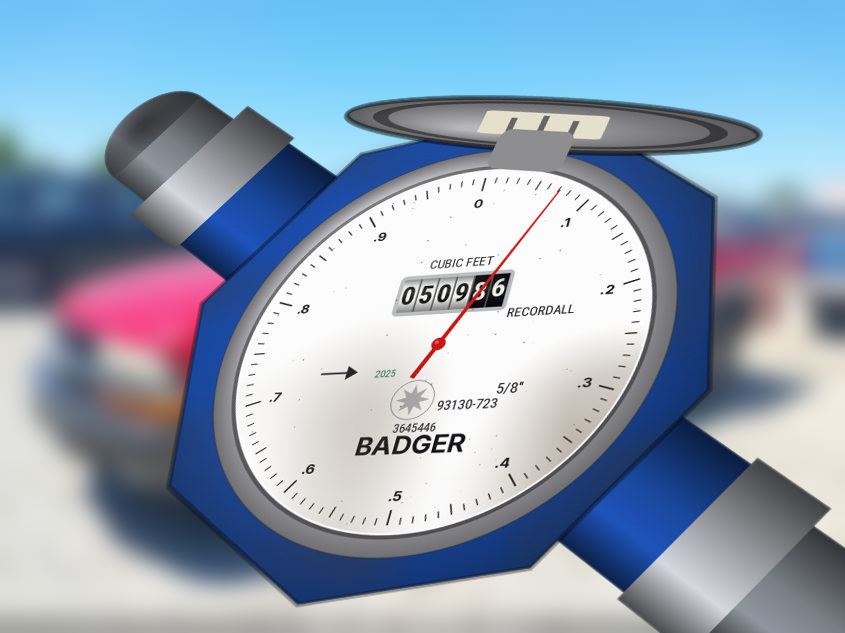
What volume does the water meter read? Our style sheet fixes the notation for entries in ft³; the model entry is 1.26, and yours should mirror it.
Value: 50986.07
